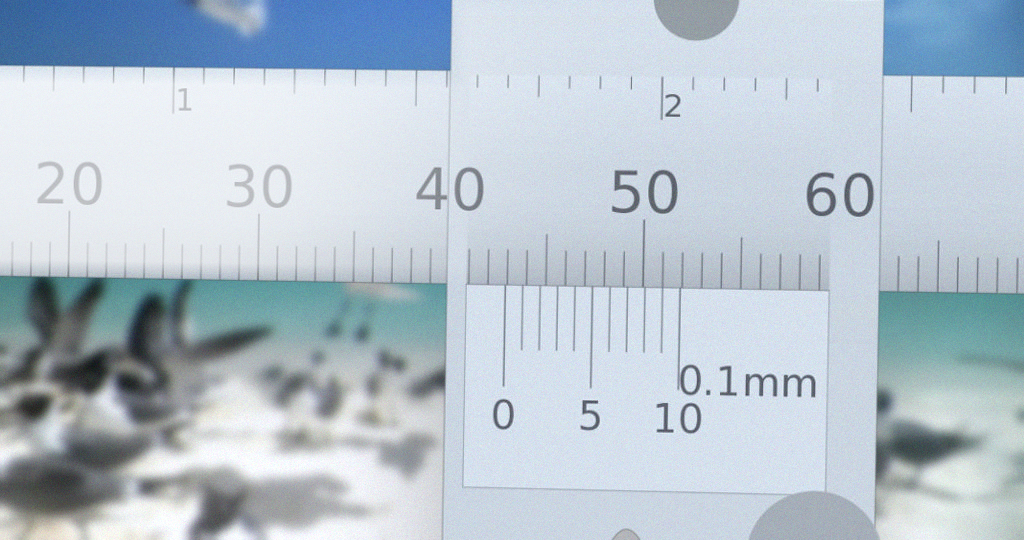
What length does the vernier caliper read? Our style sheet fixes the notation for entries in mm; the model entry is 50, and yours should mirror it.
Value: 42.9
